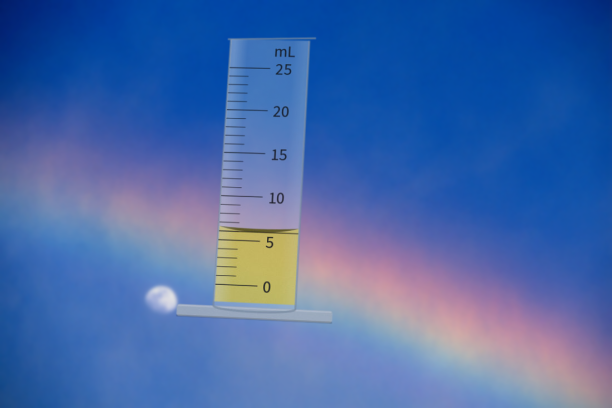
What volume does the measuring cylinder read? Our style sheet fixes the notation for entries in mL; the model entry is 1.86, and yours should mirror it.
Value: 6
